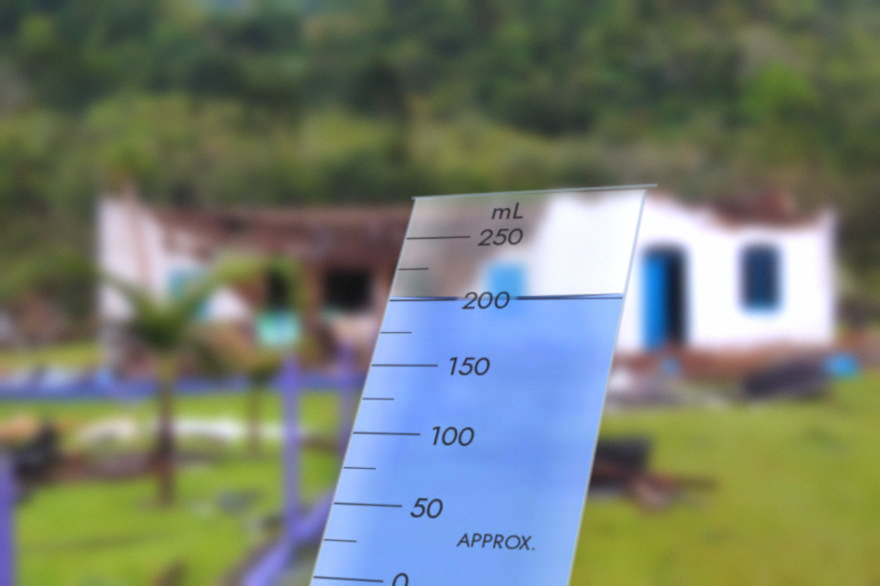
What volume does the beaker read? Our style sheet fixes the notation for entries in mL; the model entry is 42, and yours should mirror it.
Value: 200
